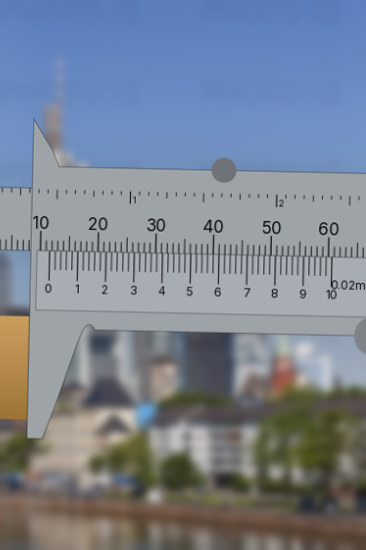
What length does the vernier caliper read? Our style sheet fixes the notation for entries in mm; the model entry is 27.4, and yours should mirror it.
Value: 11.6
